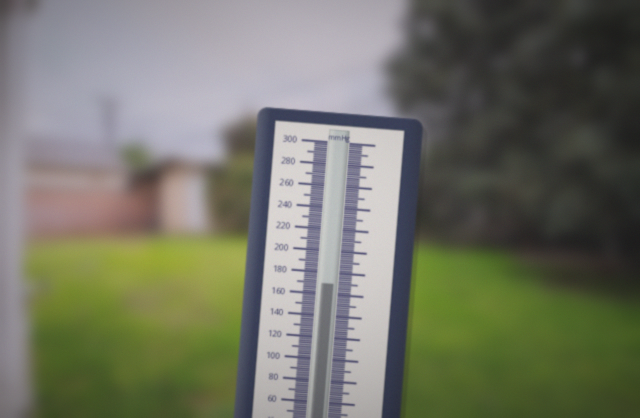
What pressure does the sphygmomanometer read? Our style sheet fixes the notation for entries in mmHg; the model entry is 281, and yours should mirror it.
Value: 170
